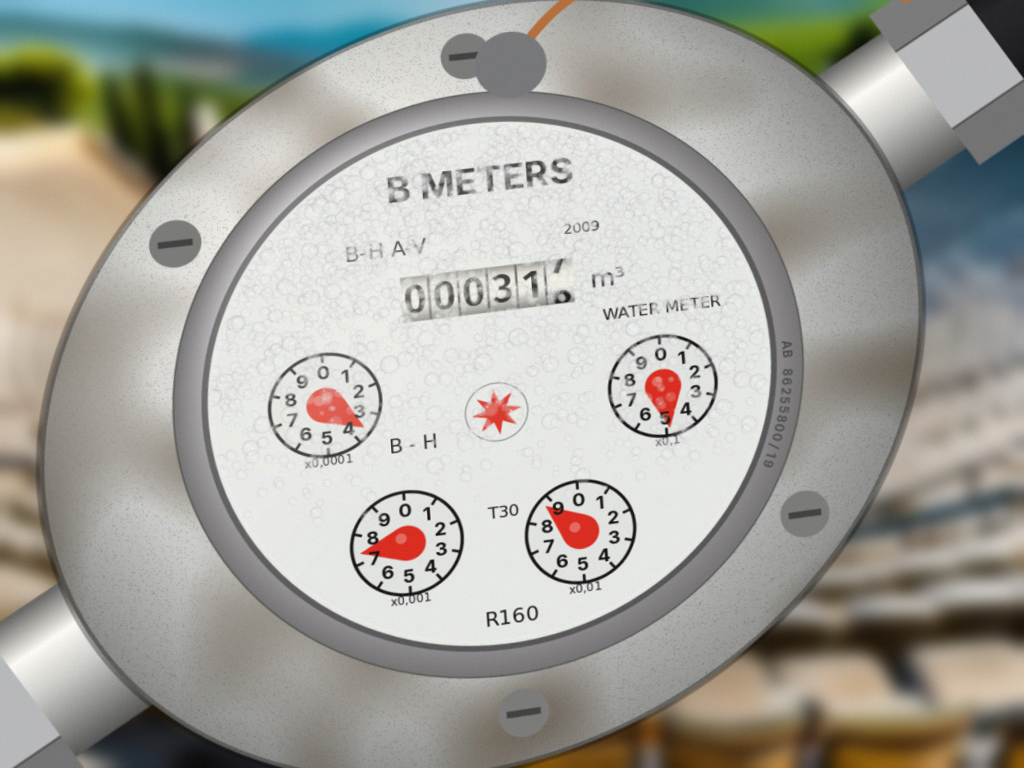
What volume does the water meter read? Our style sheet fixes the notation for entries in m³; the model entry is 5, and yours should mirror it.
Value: 317.4873
